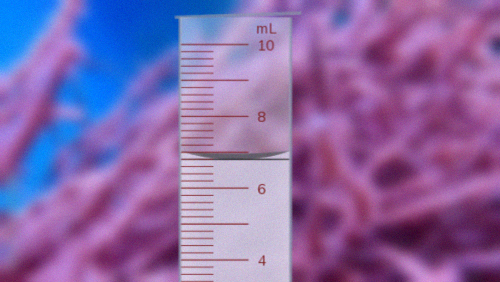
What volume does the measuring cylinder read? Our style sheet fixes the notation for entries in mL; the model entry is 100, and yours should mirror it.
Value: 6.8
